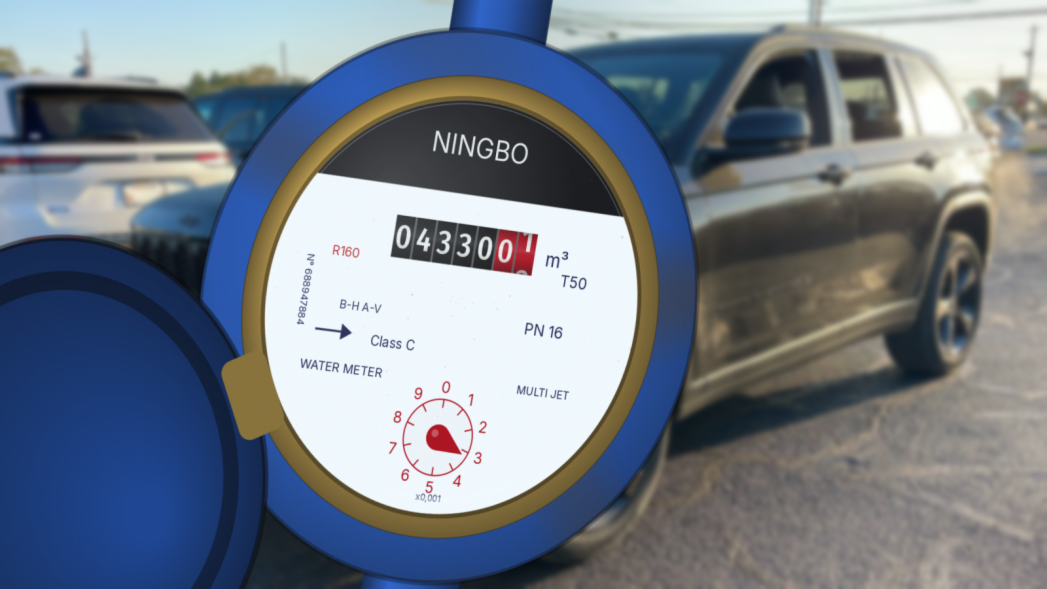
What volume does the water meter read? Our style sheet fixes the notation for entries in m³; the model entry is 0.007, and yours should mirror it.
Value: 4330.013
